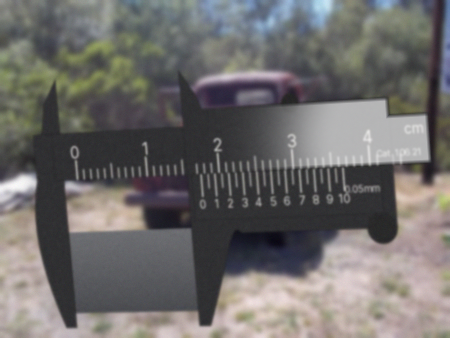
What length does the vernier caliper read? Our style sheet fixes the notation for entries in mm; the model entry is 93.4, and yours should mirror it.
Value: 17.5
